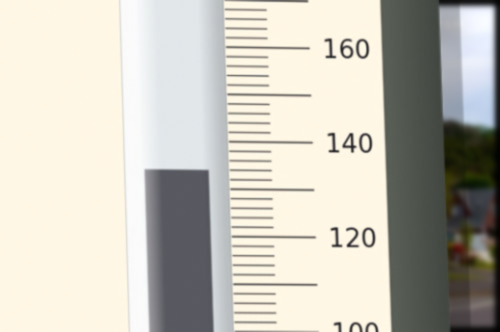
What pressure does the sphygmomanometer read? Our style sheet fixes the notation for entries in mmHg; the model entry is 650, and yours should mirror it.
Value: 134
